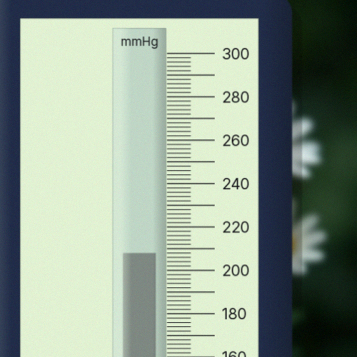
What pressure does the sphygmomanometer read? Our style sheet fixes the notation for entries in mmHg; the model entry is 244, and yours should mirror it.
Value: 208
